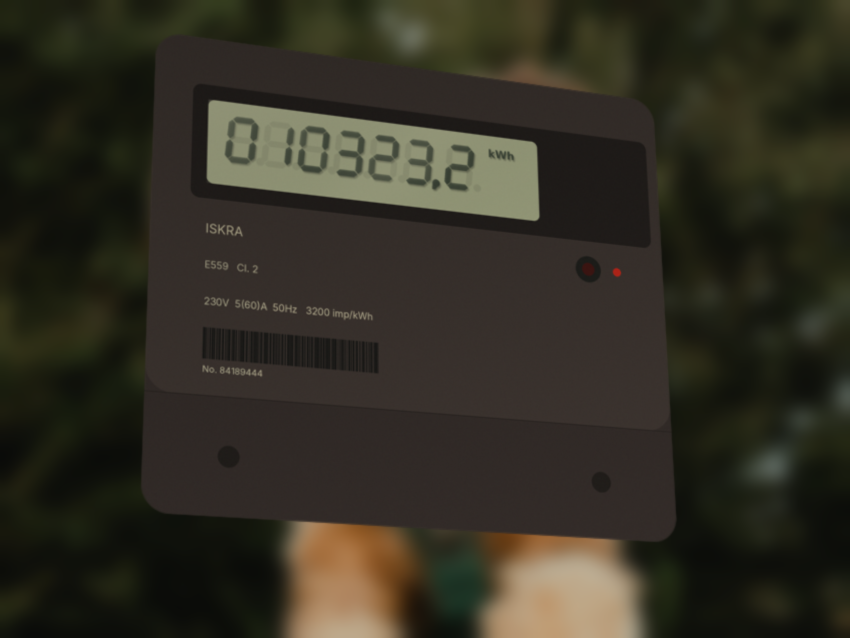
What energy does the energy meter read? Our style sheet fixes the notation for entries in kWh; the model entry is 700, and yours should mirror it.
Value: 10323.2
